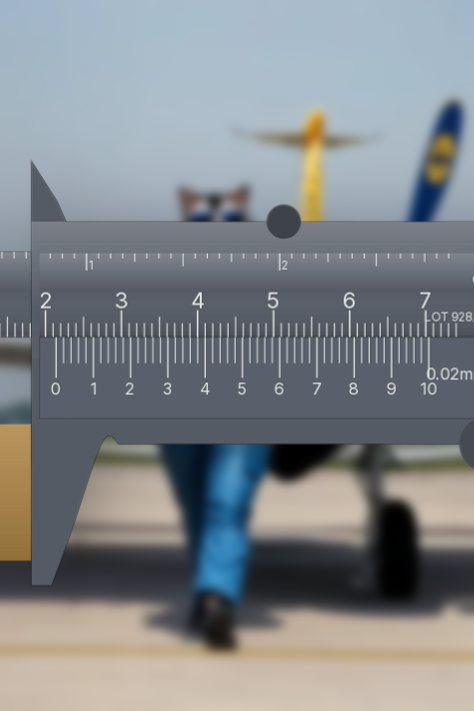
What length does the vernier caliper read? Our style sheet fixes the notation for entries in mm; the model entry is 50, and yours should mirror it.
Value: 21.4
